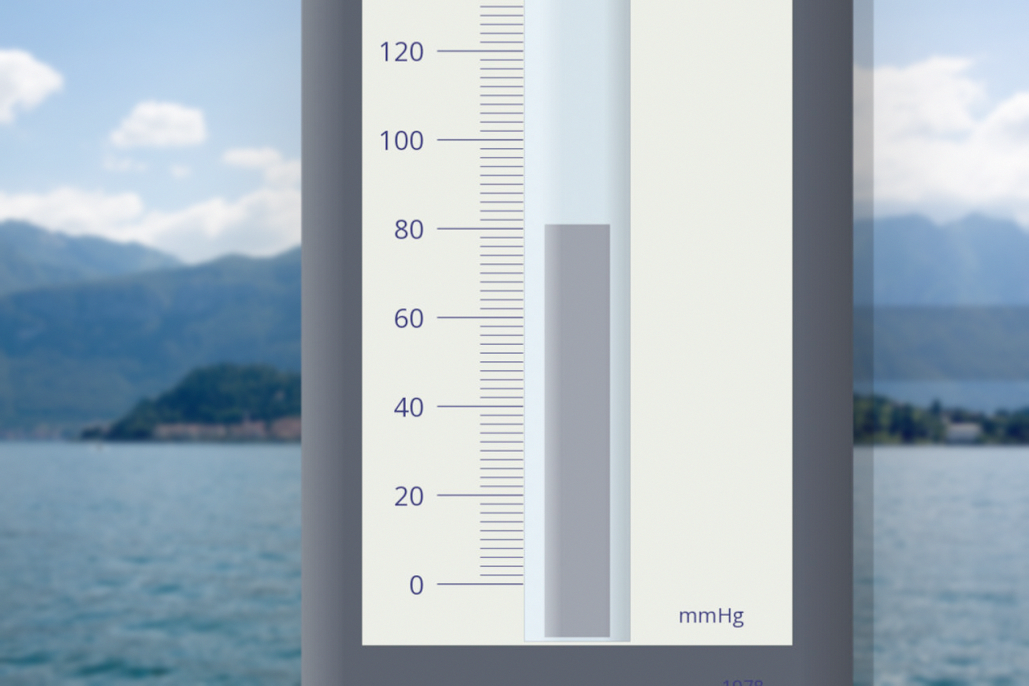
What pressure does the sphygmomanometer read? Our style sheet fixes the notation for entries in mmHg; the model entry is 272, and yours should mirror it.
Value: 81
